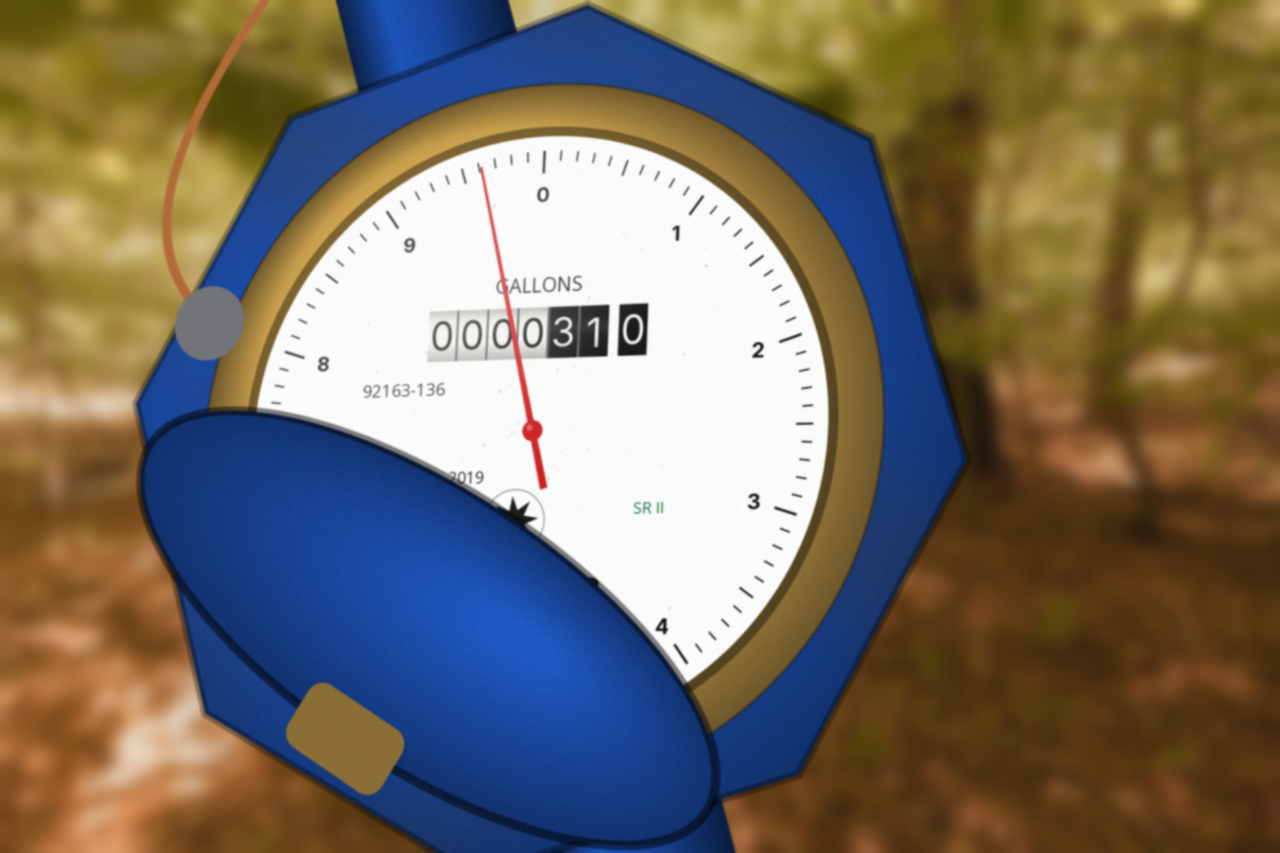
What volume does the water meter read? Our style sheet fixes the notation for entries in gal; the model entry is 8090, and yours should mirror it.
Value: 309.6
